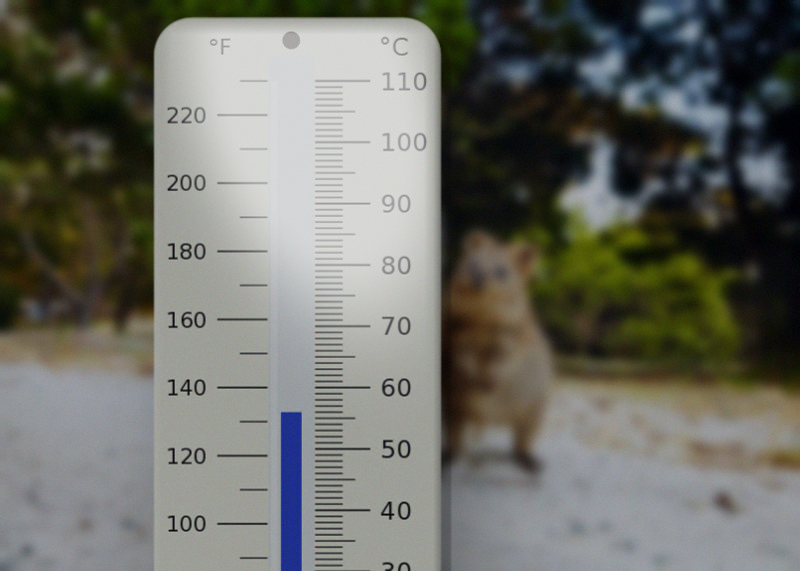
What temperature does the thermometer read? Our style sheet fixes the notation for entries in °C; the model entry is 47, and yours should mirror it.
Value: 56
